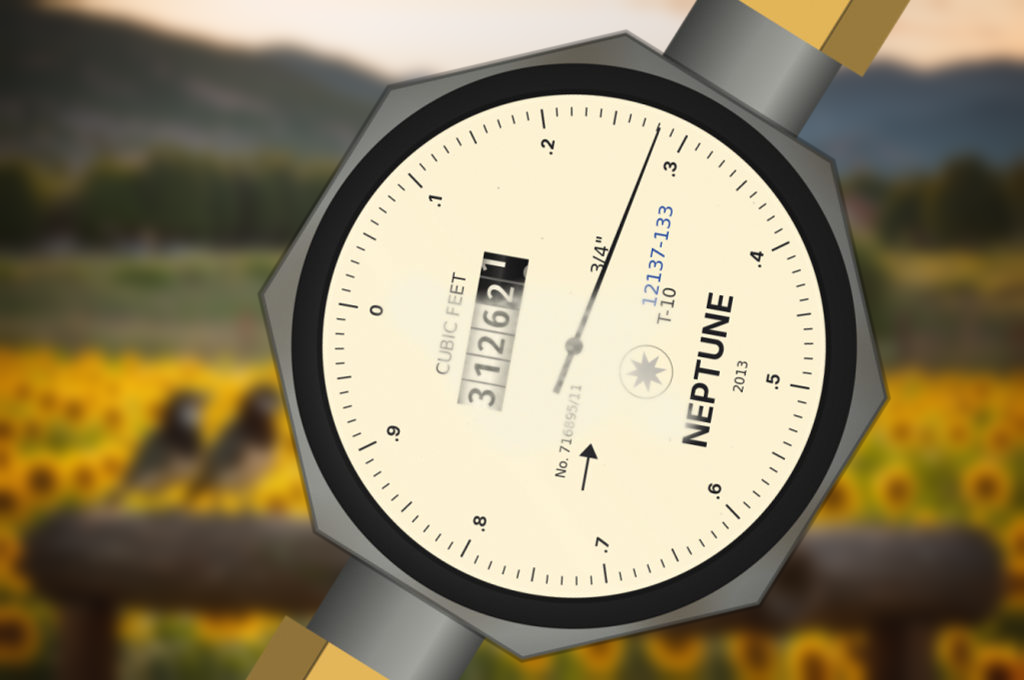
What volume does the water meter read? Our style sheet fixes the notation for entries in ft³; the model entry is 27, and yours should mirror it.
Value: 312621.28
